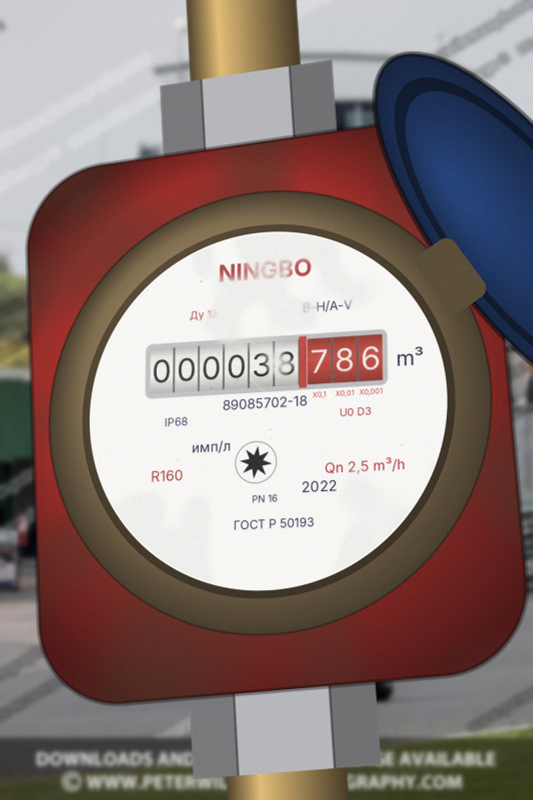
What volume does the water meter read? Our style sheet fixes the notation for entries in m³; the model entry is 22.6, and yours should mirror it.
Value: 38.786
